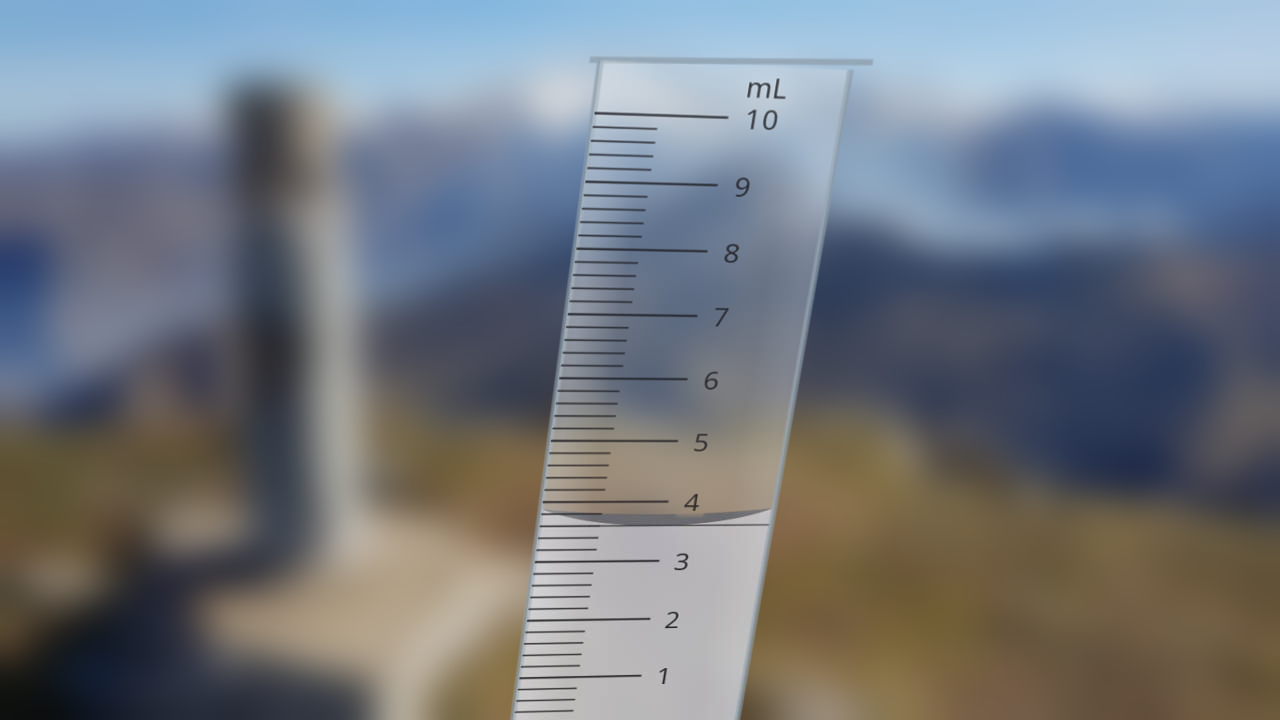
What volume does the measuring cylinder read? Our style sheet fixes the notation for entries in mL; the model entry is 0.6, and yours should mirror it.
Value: 3.6
